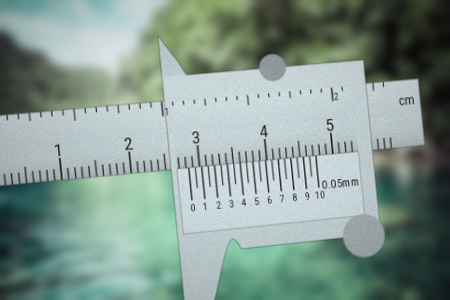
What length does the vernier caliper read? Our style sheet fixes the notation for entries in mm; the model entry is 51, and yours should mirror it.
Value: 28.4
